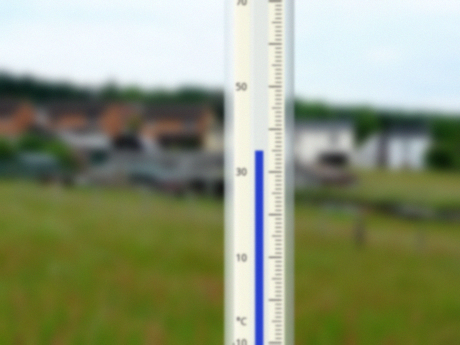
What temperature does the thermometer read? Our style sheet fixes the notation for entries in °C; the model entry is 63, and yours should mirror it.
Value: 35
